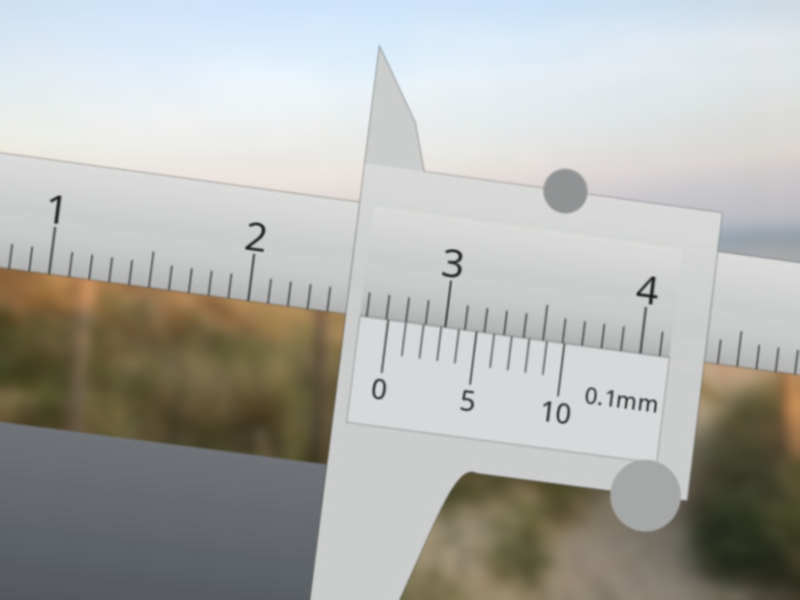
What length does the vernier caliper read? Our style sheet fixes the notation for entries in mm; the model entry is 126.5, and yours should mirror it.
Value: 27.1
